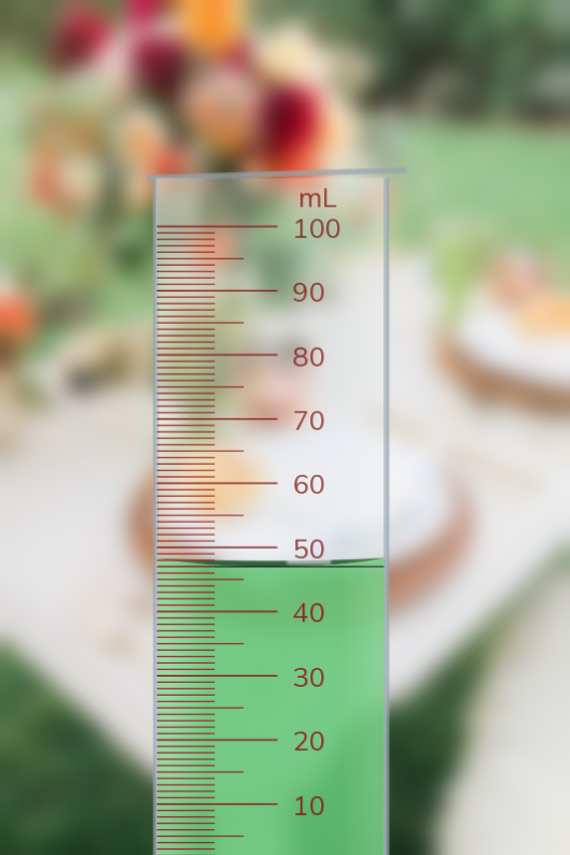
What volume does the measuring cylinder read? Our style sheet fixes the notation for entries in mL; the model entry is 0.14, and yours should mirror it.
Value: 47
